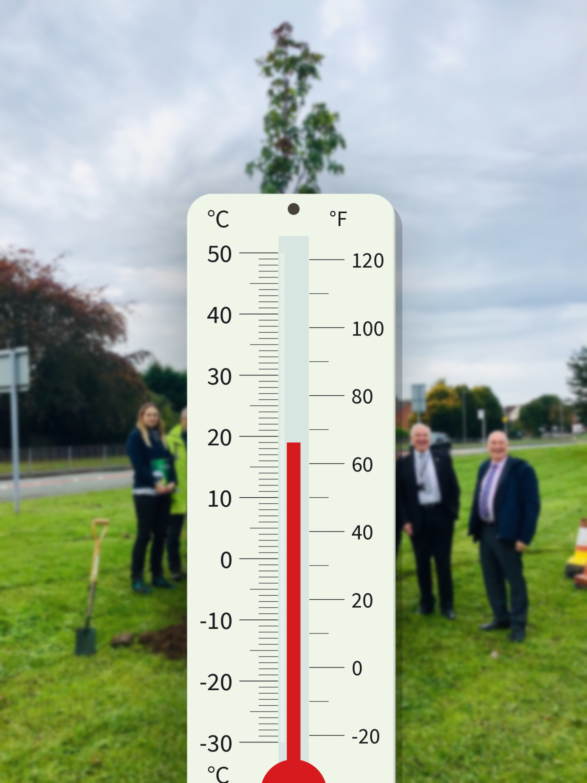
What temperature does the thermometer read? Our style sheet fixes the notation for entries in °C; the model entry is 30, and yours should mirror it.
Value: 19
